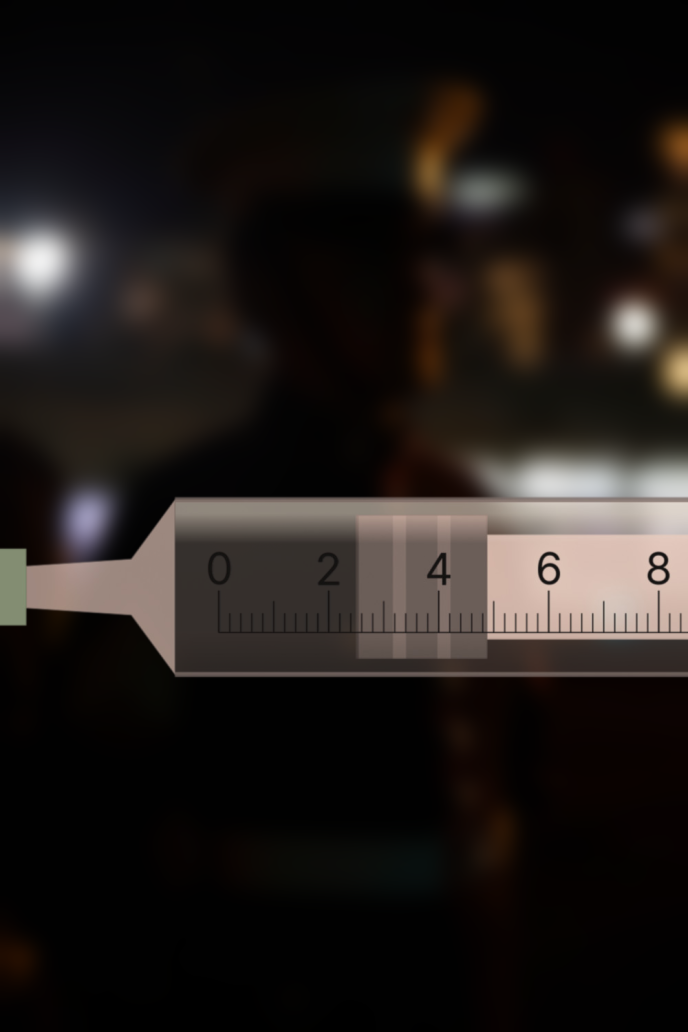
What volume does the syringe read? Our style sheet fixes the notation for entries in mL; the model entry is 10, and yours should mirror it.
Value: 2.5
